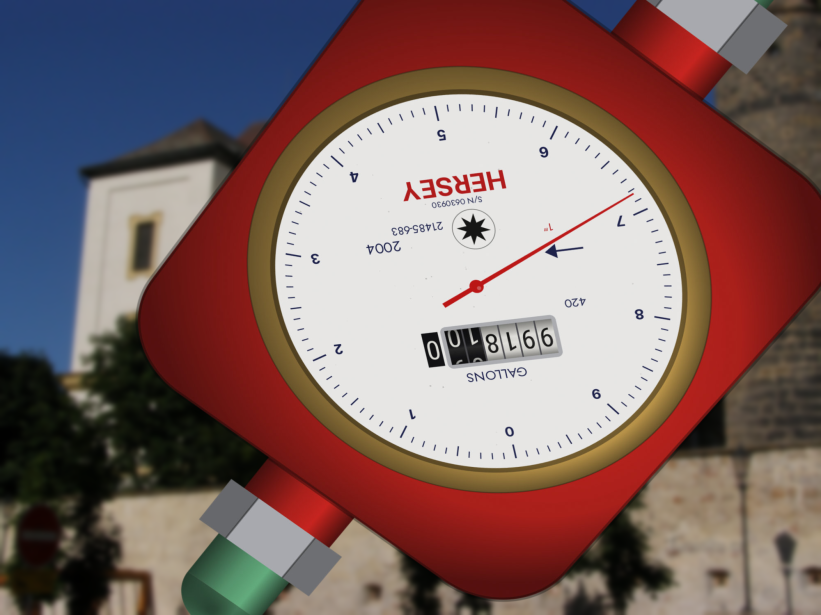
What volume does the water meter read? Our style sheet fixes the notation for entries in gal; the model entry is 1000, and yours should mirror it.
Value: 9918096.8
